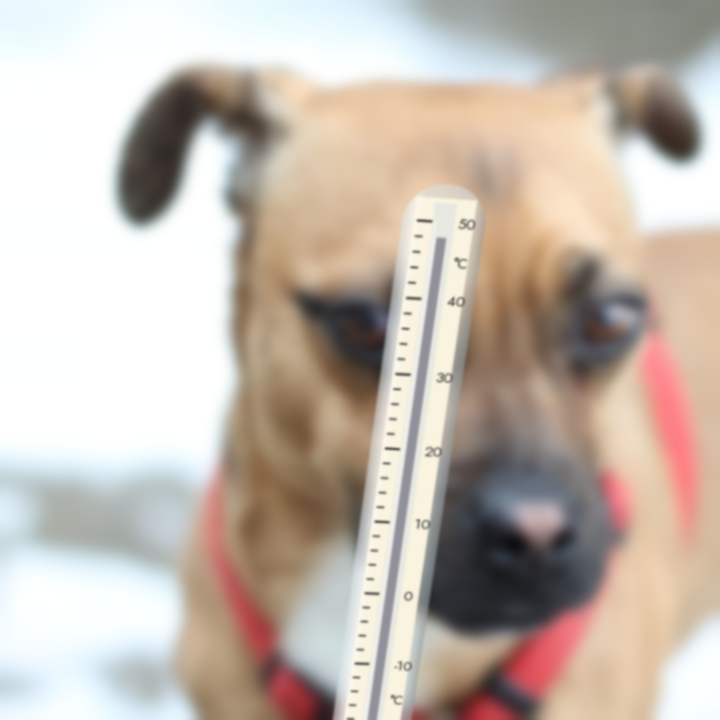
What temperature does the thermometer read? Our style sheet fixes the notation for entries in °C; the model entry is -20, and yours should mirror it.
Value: 48
